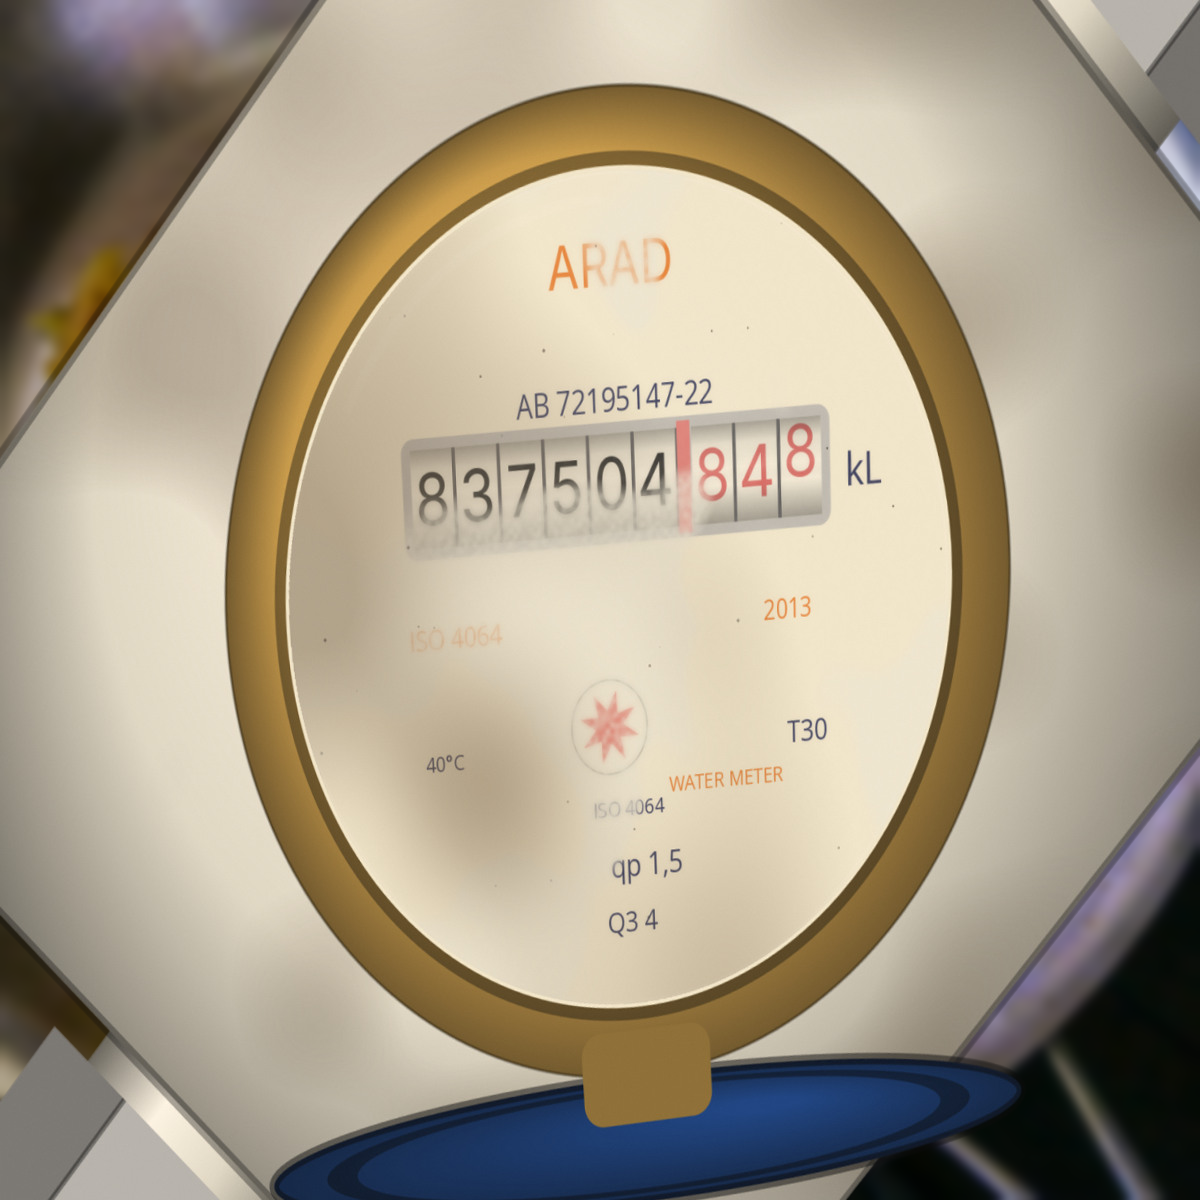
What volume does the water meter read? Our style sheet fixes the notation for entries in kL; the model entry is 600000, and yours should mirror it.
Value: 837504.848
